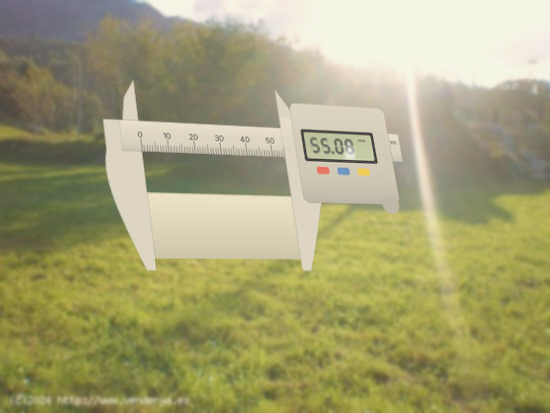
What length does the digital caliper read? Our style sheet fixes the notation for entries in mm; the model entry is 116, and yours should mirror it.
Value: 55.08
